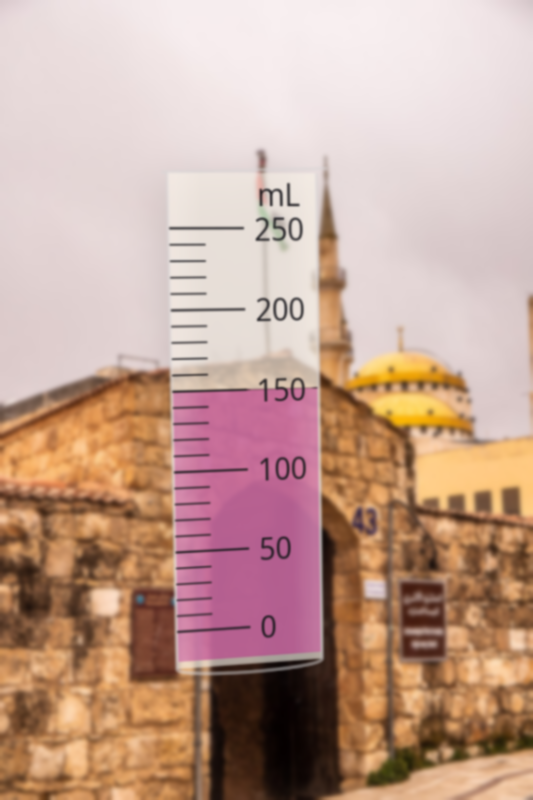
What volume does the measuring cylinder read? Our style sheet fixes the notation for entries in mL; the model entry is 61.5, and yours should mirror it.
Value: 150
